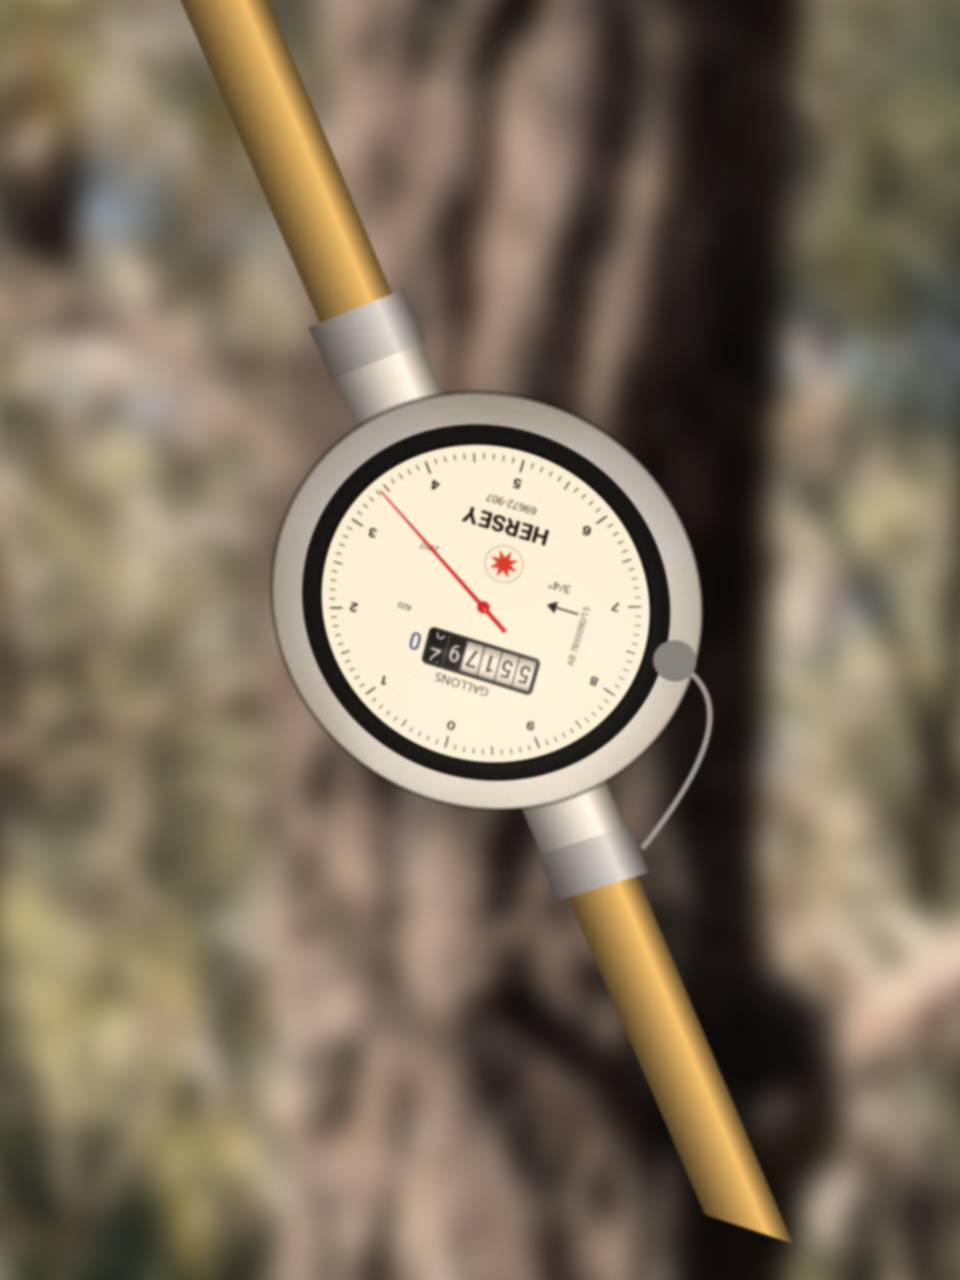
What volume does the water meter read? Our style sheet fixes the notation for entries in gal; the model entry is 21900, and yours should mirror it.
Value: 5517923.4
